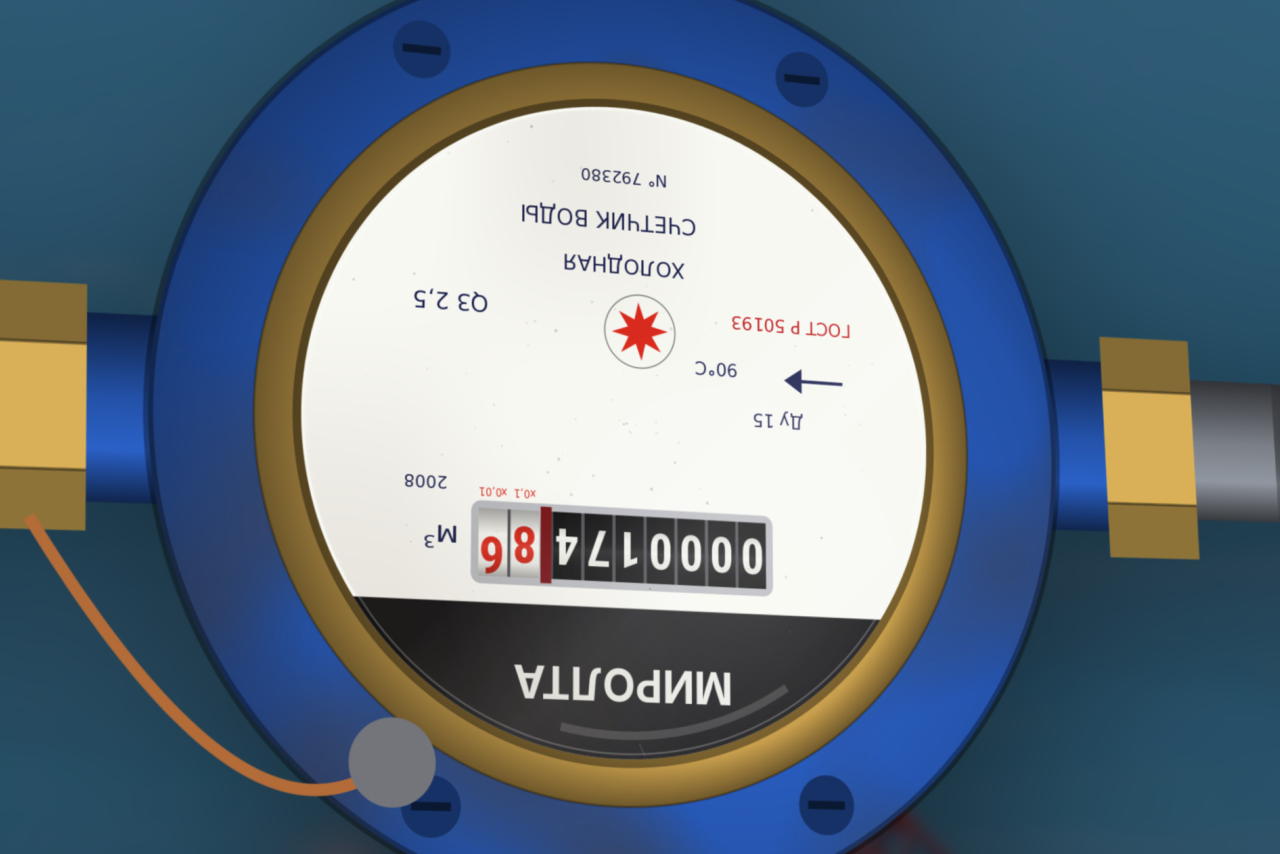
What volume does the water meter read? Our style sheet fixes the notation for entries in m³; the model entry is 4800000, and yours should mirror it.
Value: 174.86
